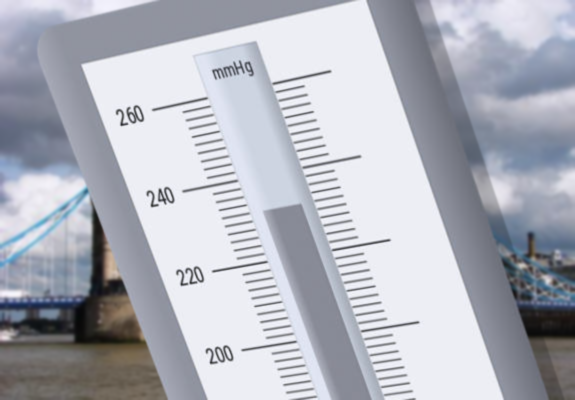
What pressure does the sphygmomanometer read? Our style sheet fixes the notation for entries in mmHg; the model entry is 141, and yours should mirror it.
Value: 232
